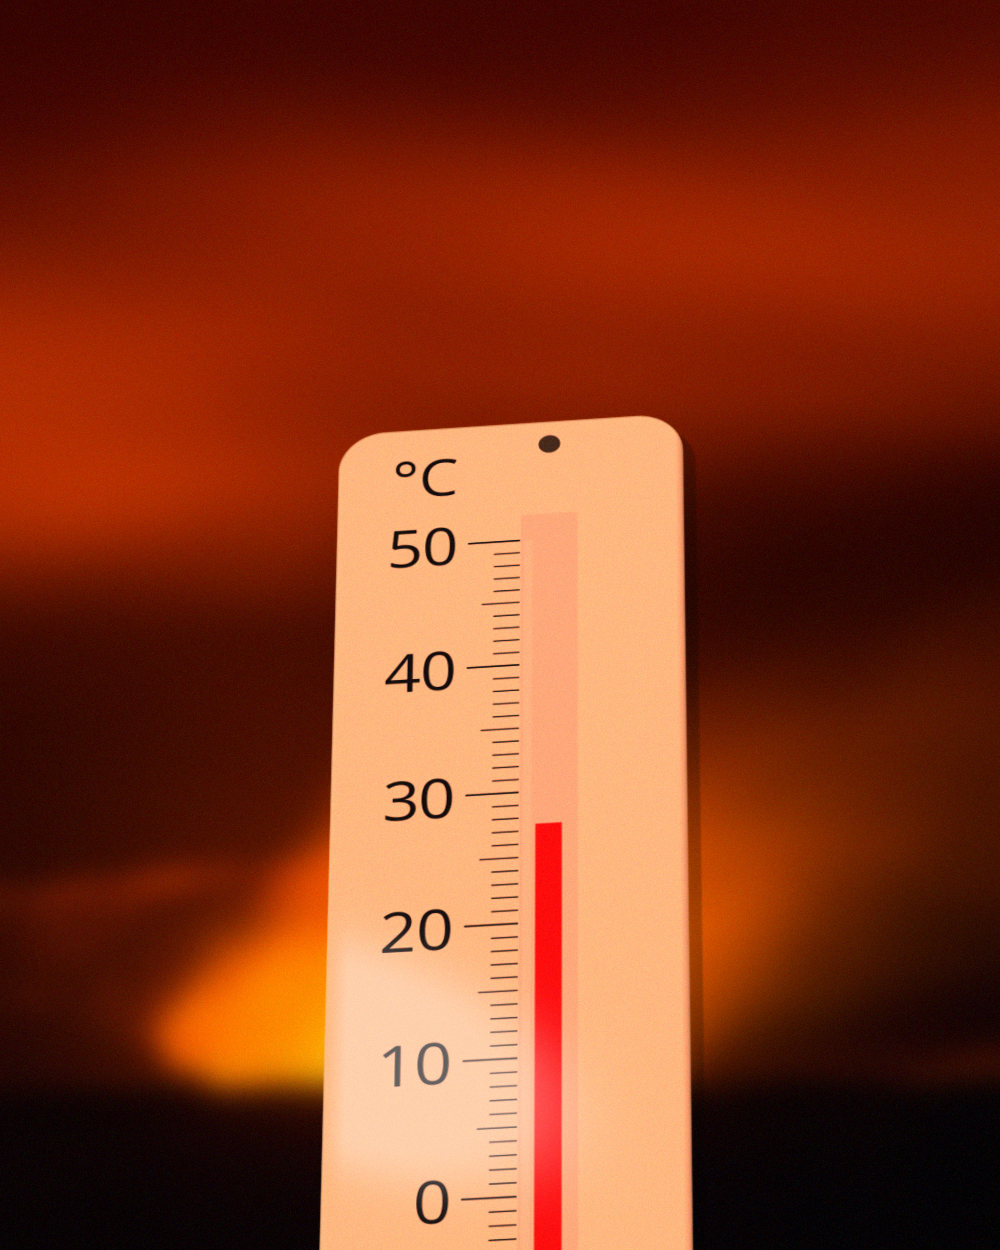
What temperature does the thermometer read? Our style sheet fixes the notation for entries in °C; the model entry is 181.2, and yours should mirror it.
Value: 27.5
